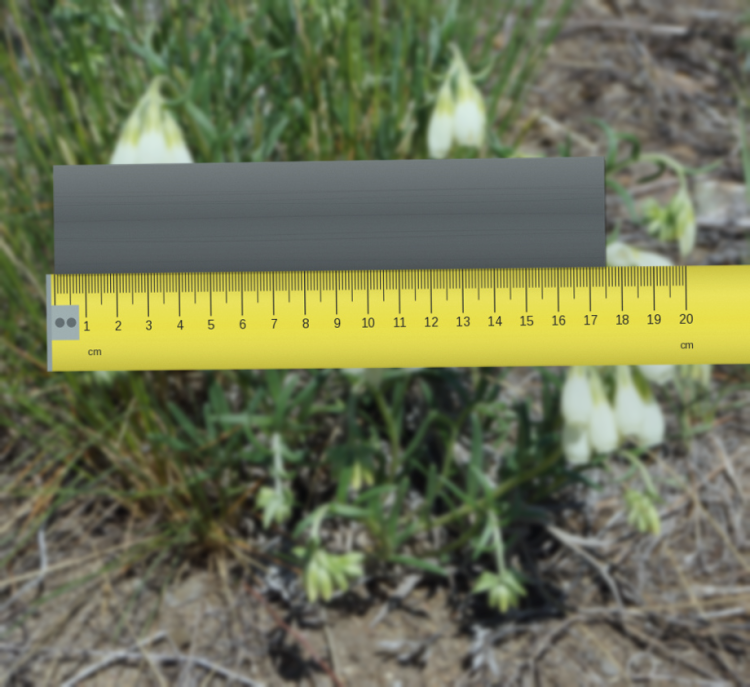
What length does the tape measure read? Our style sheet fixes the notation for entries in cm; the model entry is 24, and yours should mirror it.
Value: 17.5
